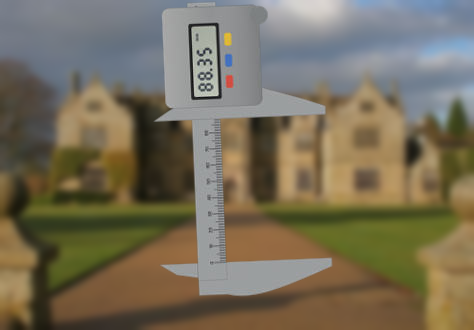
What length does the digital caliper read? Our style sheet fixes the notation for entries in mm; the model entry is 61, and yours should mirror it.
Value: 88.35
